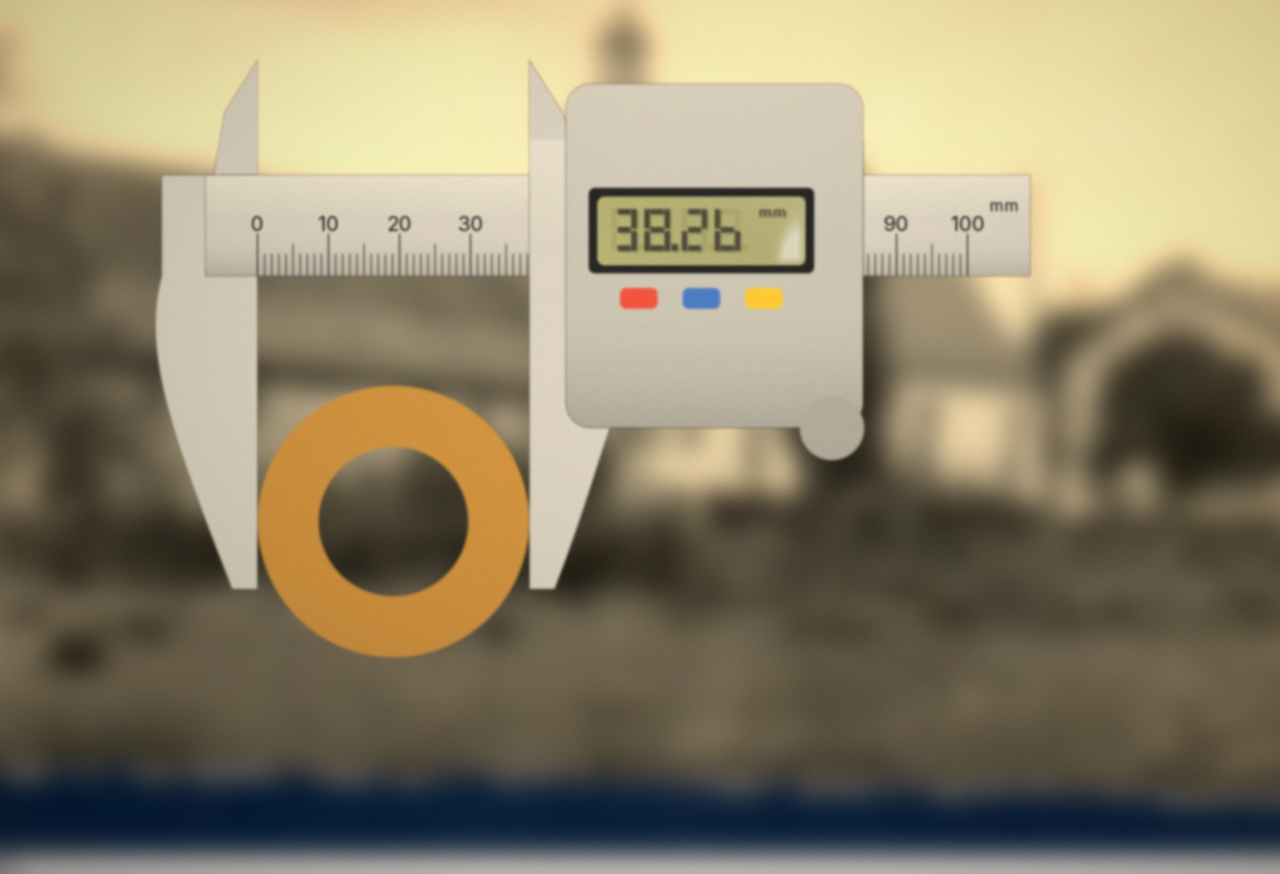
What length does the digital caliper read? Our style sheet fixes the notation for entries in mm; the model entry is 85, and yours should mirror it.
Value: 38.26
